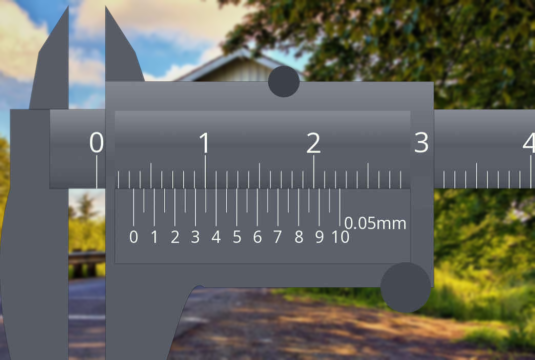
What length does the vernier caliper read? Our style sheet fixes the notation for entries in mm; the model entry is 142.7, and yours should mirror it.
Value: 3.4
